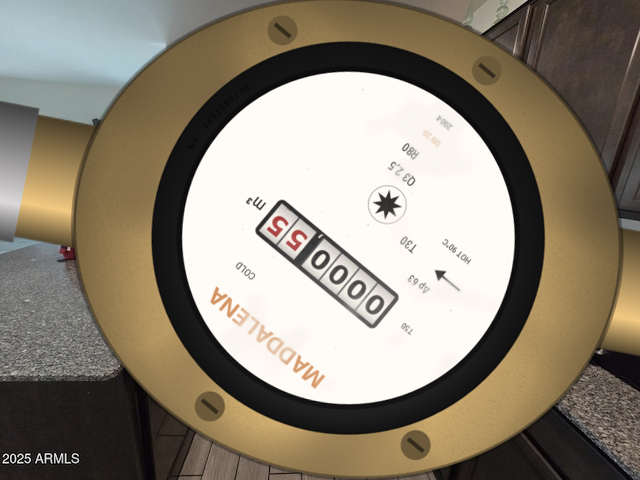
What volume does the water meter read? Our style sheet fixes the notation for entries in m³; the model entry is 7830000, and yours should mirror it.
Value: 0.55
